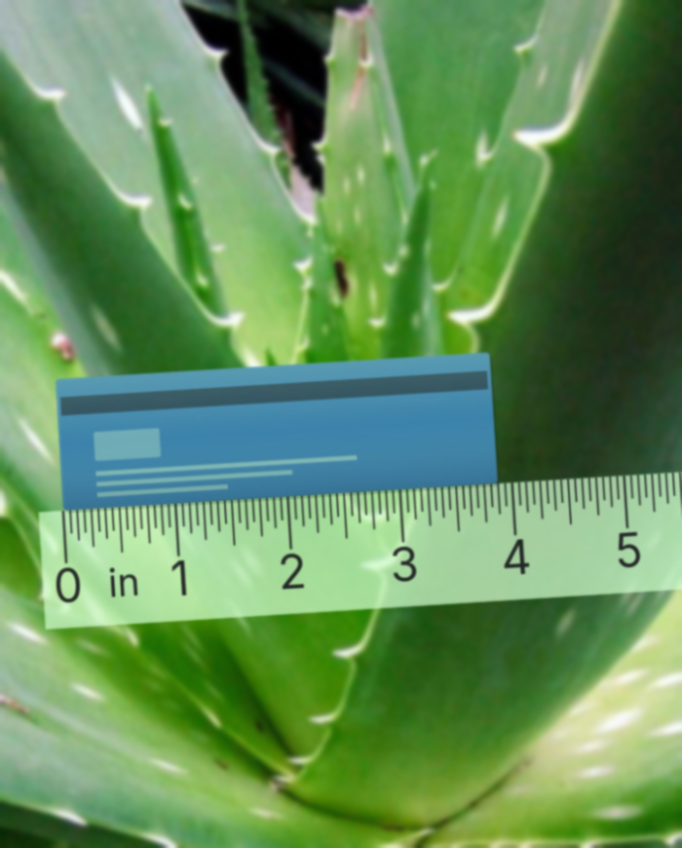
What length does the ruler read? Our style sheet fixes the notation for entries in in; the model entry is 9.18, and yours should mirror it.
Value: 3.875
